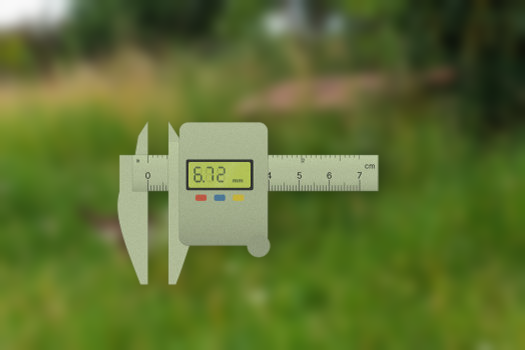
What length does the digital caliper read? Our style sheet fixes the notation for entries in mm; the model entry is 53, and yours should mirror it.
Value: 6.72
